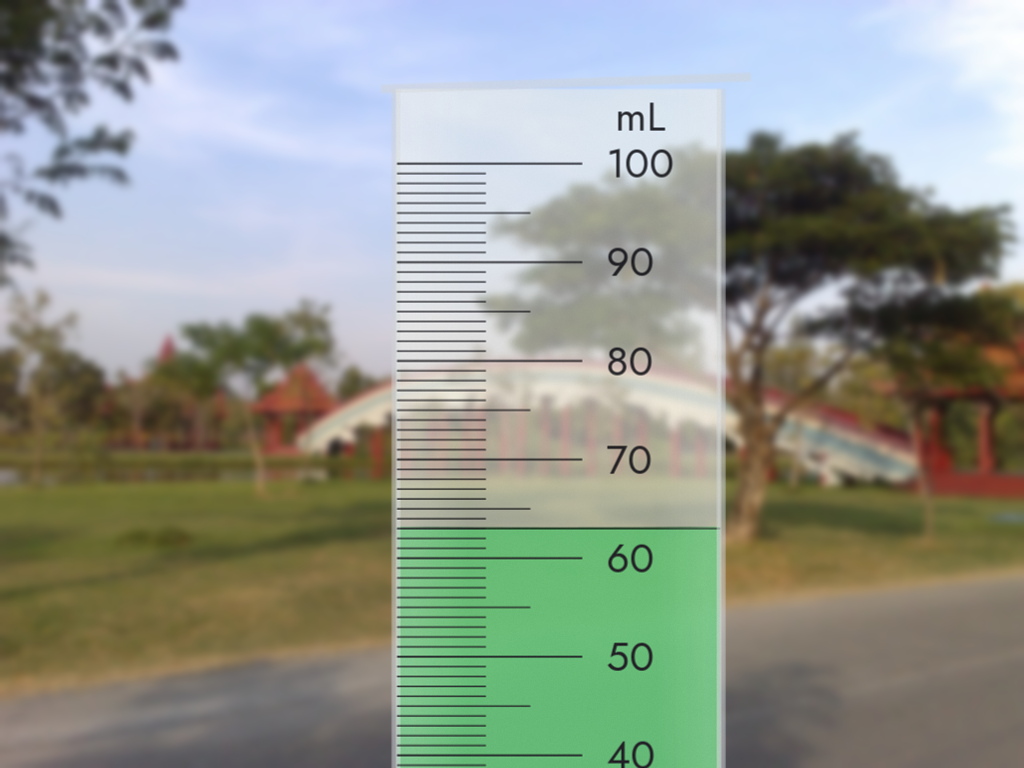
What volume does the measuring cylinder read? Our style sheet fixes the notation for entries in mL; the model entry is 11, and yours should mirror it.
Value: 63
